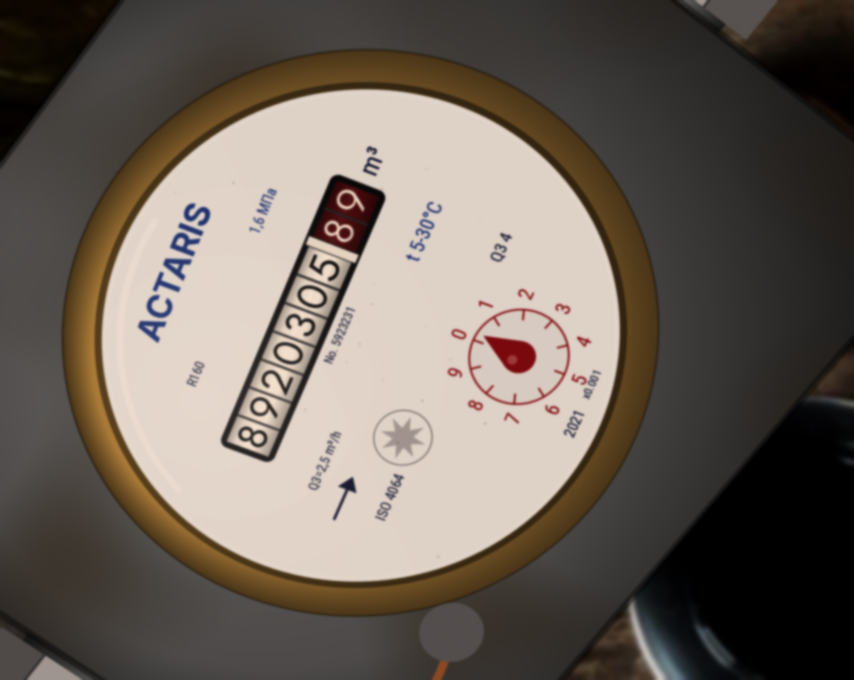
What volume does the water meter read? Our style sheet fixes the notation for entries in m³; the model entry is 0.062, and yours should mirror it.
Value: 8920305.890
